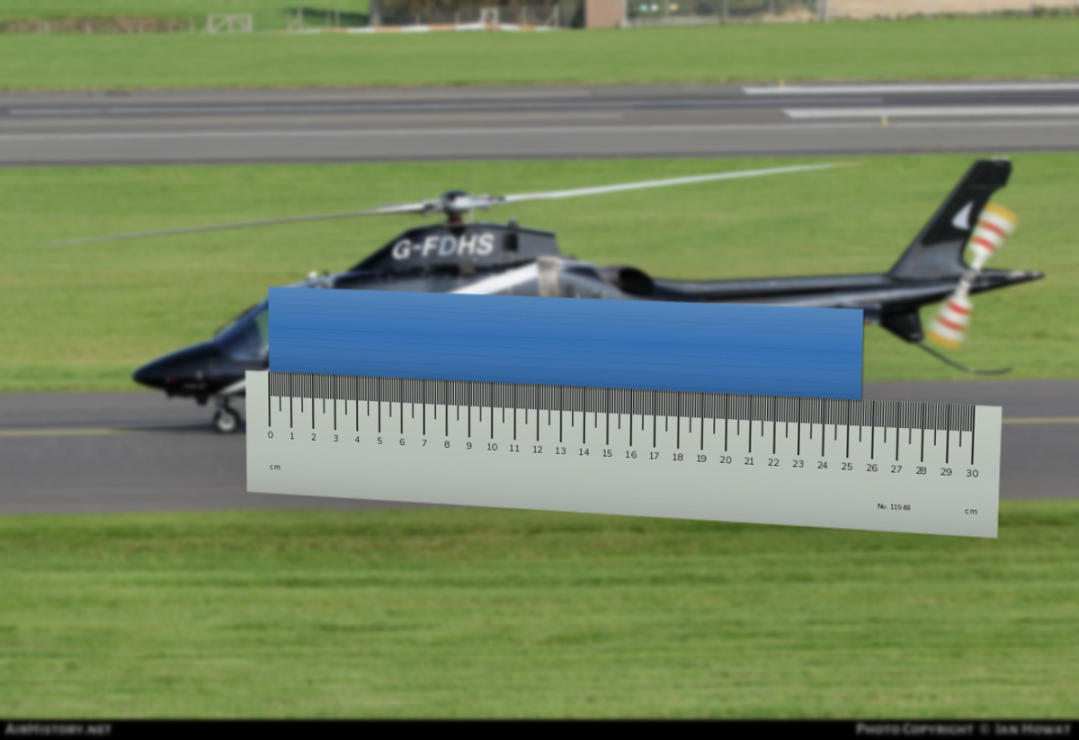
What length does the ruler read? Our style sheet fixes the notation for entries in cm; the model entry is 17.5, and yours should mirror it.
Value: 25.5
